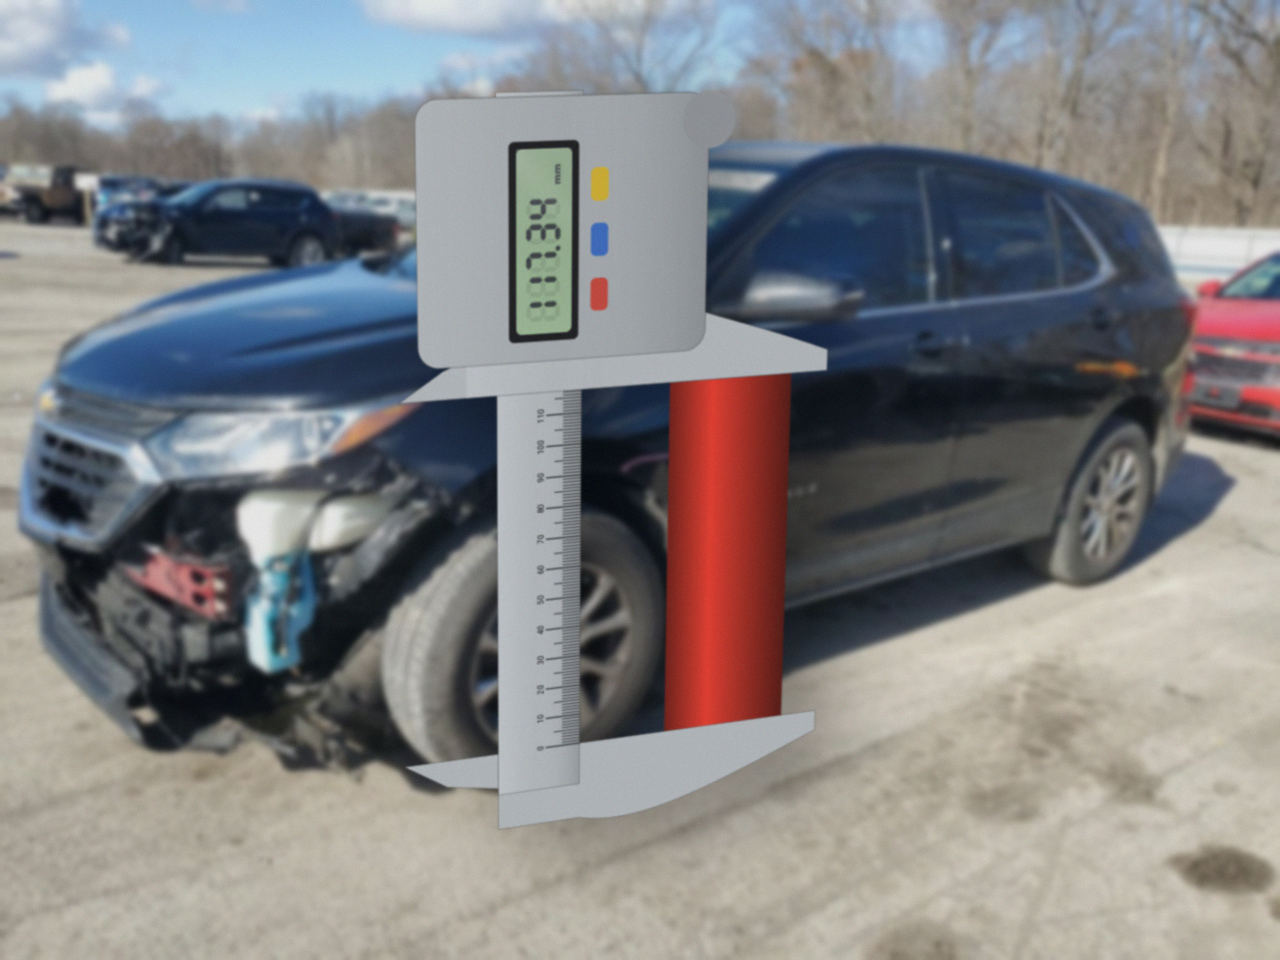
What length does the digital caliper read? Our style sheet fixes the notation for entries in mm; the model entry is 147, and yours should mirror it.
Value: 117.34
